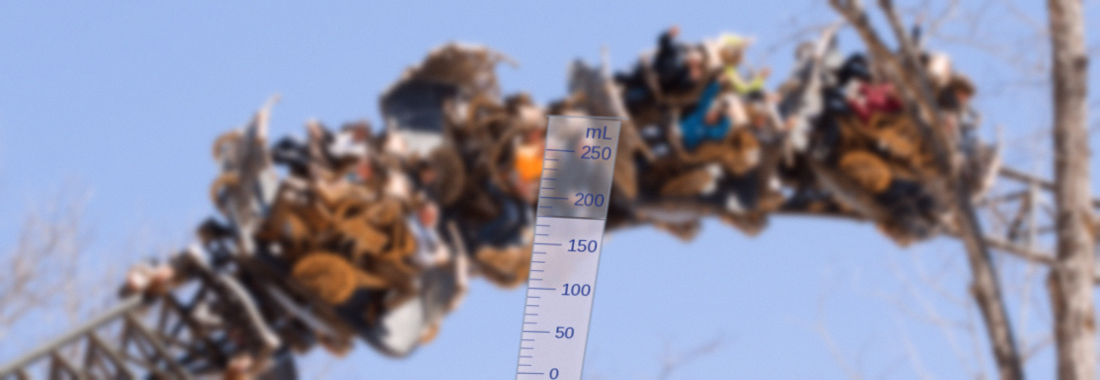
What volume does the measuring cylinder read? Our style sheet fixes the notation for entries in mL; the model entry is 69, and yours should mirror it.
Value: 180
